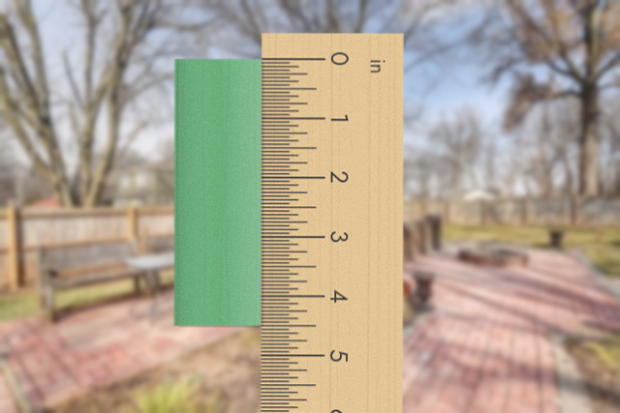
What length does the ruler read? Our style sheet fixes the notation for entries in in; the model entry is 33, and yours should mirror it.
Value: 4.5
